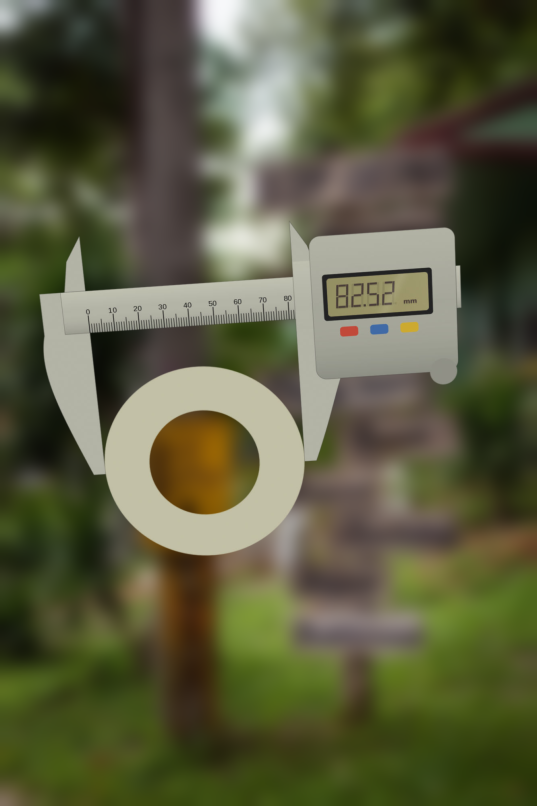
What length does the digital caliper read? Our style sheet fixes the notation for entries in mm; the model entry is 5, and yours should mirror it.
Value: 82.52
